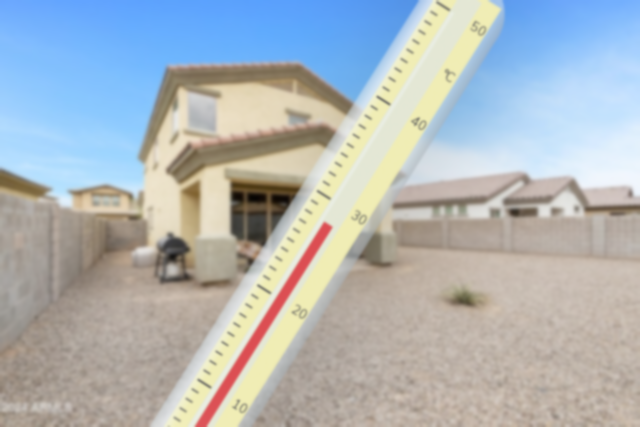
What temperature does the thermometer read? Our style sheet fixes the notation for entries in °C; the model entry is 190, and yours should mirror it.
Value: 28
